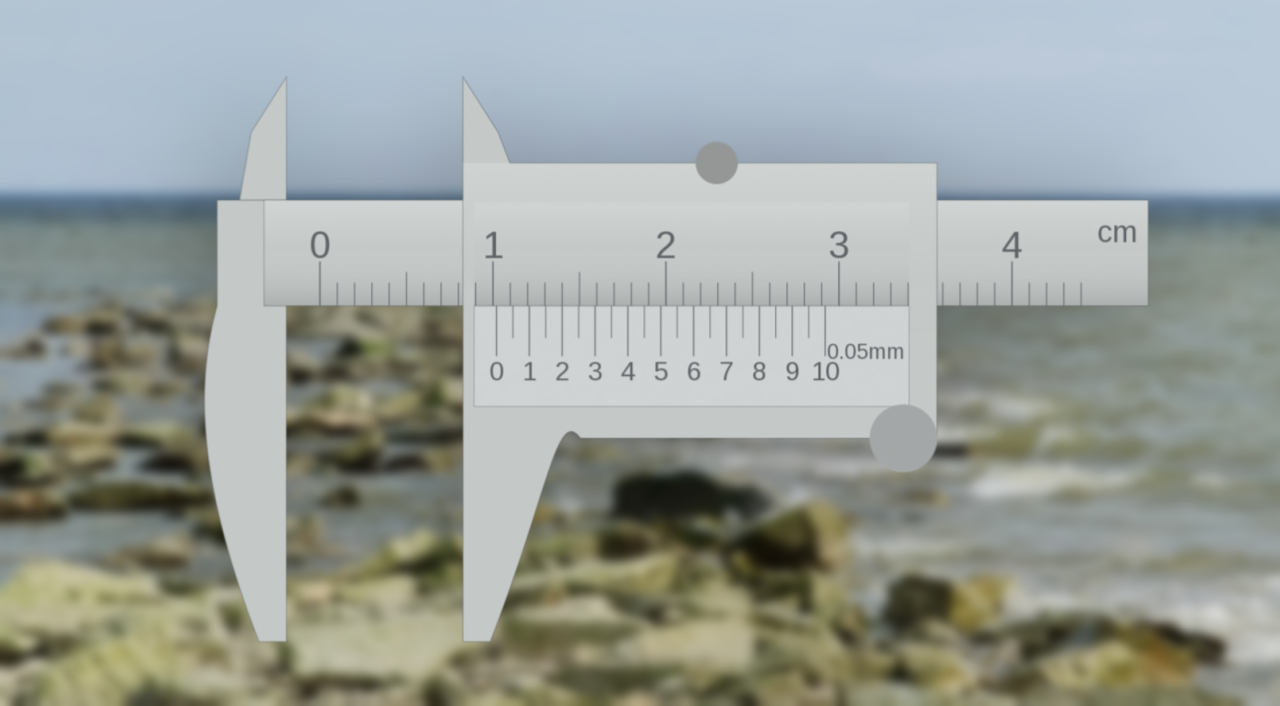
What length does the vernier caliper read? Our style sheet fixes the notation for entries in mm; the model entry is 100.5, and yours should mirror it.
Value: 10.2
